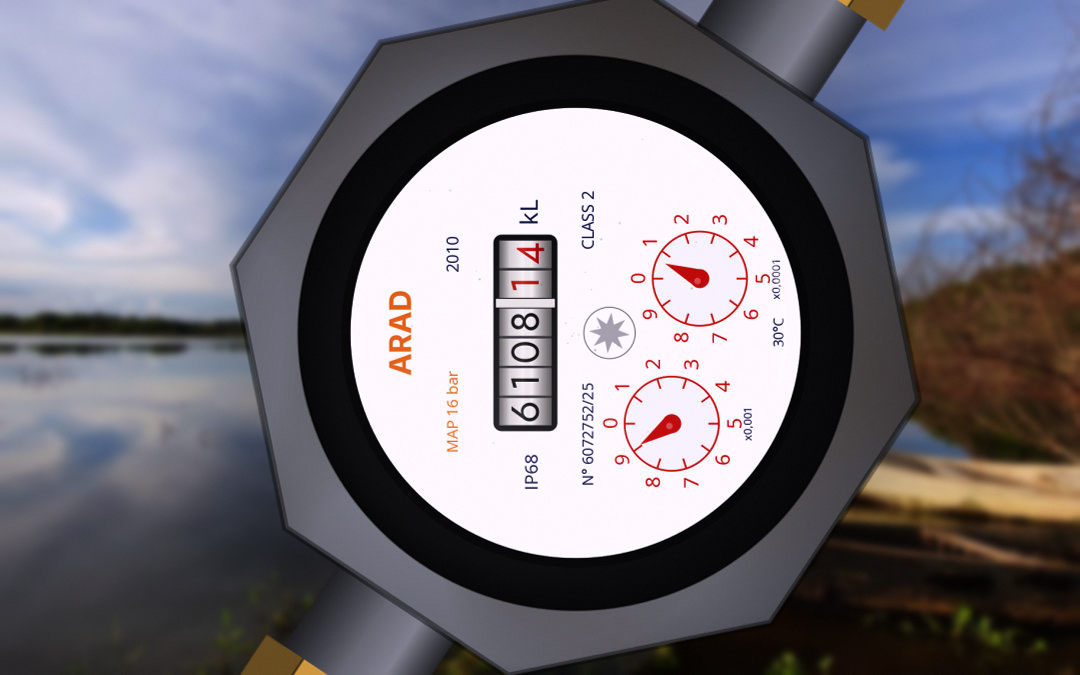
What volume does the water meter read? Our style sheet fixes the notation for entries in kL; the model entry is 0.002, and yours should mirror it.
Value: 6108.1390
